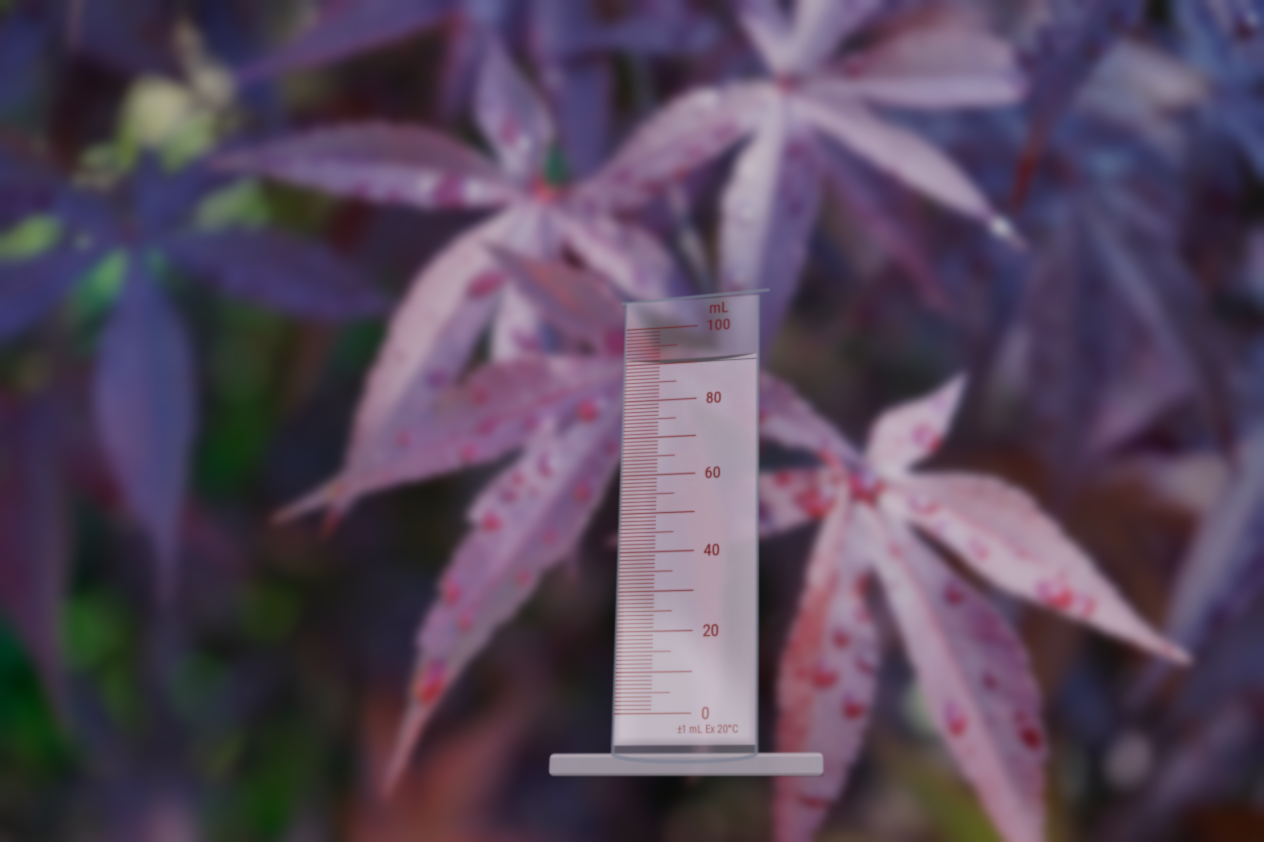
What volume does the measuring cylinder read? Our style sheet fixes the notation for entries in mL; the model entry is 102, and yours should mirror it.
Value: 90
